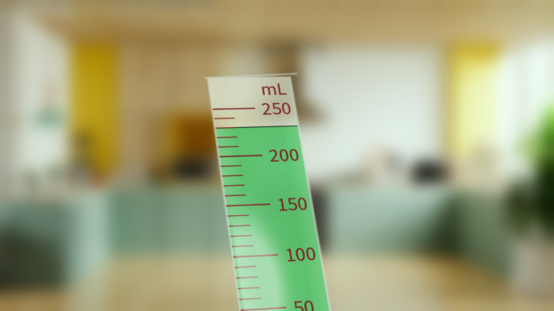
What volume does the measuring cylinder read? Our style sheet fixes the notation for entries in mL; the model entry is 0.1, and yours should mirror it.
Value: 230
